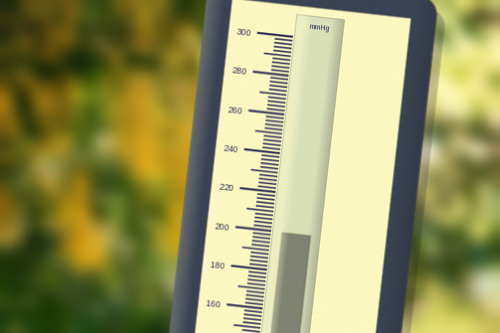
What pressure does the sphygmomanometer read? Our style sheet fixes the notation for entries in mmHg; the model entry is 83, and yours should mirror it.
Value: 200
